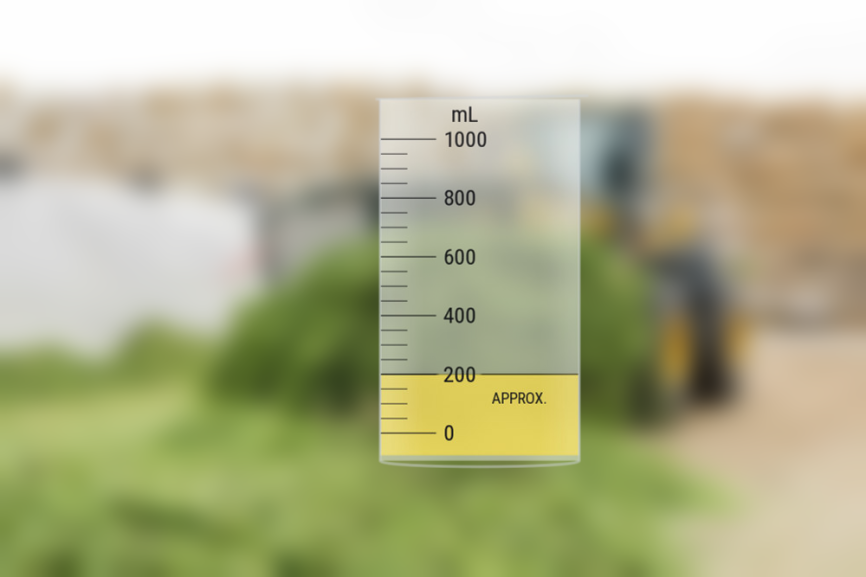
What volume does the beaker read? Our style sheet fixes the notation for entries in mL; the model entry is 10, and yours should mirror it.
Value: 200
